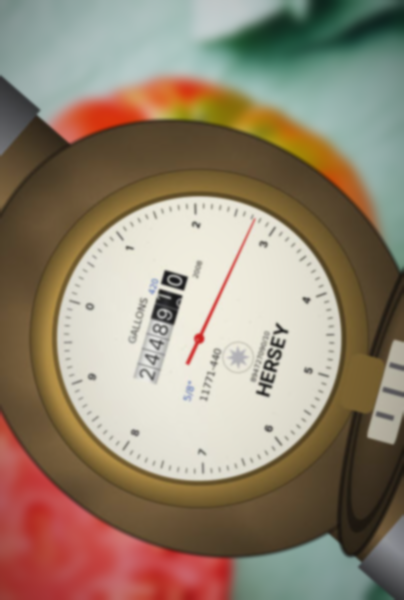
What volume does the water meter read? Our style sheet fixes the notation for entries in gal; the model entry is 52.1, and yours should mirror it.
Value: 2448912.7
